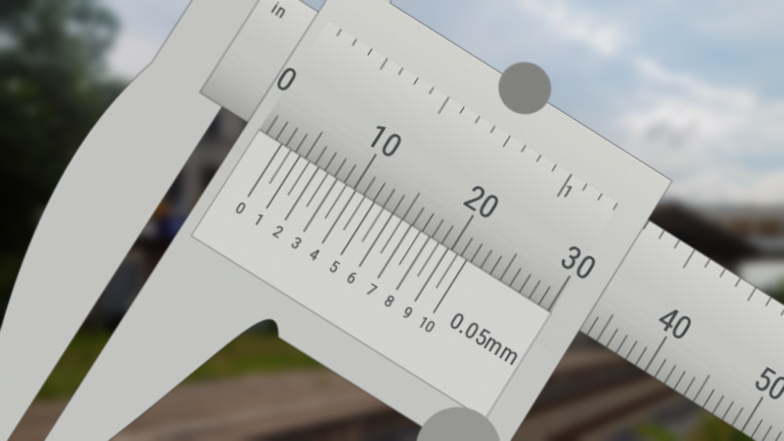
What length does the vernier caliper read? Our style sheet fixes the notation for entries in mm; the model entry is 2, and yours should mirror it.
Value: 2.6
